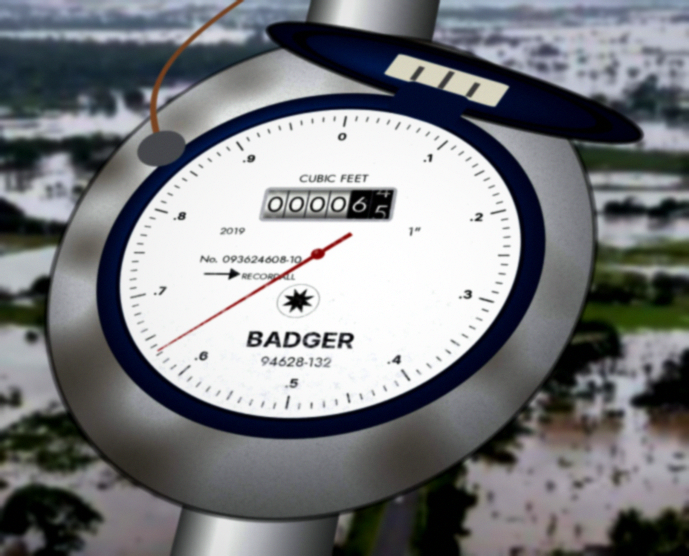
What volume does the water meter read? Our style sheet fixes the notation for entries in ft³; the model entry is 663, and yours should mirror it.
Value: 64.63
